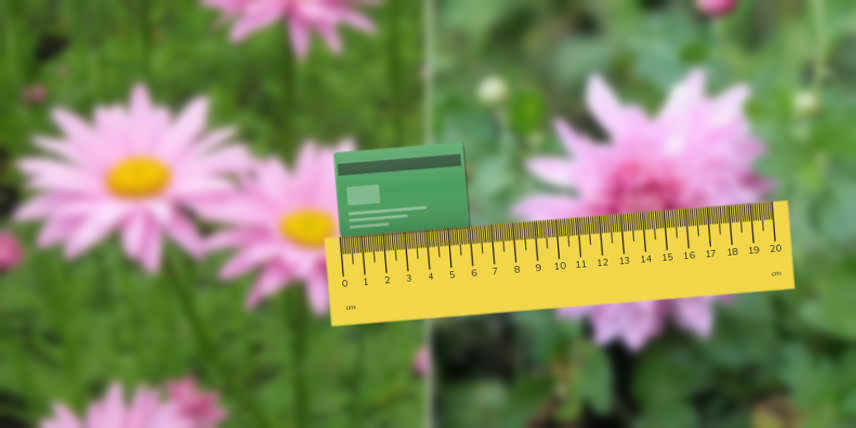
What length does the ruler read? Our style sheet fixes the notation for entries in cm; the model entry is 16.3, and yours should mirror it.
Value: 6
